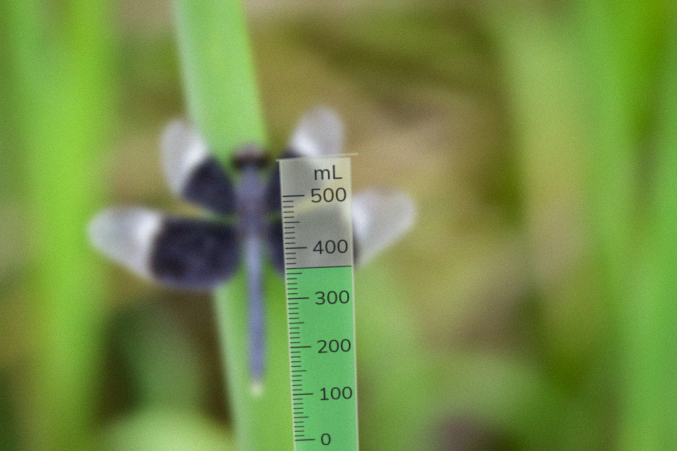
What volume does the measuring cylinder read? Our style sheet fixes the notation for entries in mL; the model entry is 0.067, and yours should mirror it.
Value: 360
